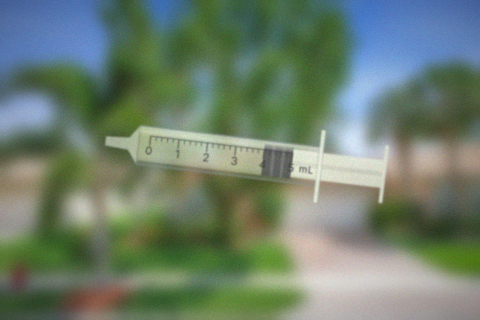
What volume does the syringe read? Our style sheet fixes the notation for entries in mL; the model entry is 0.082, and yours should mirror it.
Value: 4
